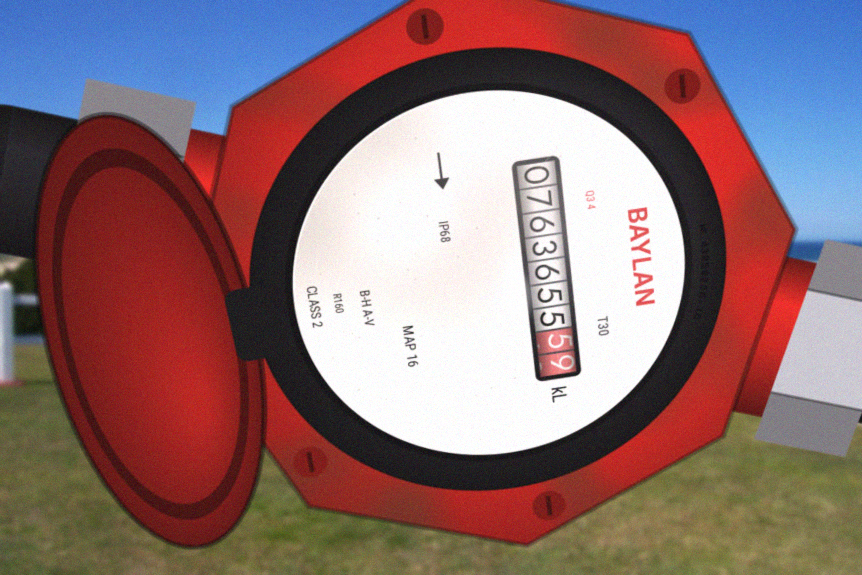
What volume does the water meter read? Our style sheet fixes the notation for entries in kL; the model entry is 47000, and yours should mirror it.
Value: 763655.59
